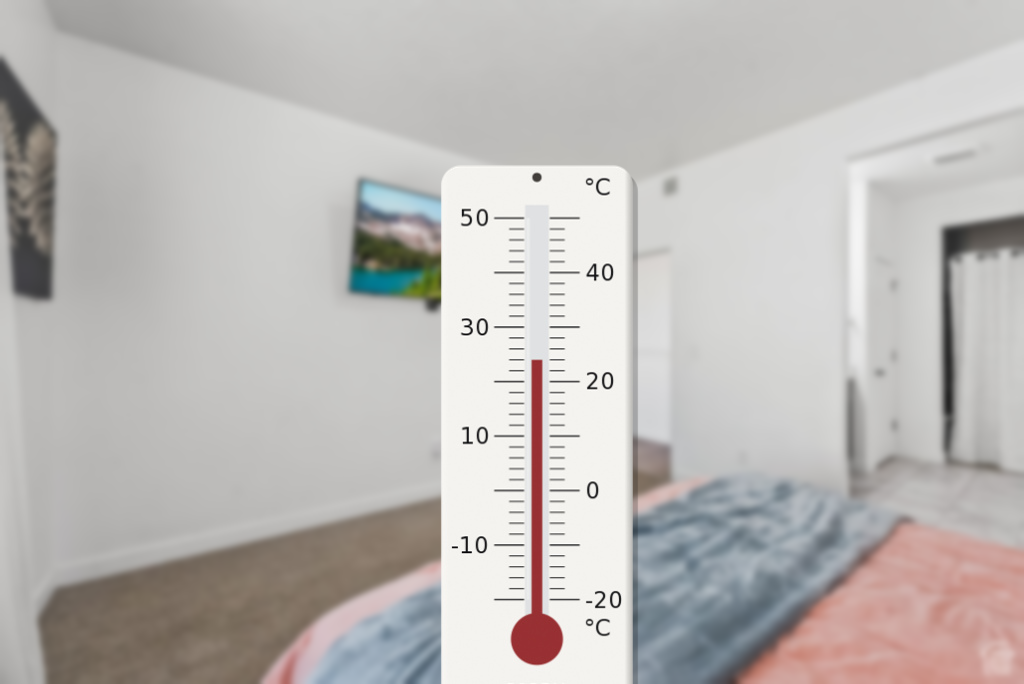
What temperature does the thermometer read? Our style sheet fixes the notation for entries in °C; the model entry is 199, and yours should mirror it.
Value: 24
